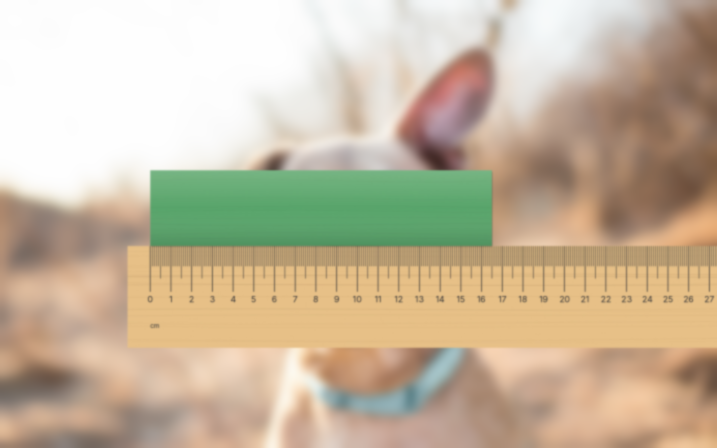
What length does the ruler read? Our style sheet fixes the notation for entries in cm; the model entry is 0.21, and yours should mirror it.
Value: 16.5
